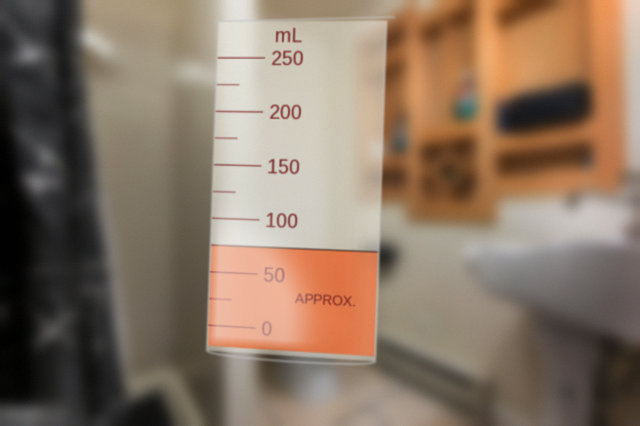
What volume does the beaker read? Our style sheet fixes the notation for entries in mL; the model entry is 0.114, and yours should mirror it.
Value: 75
